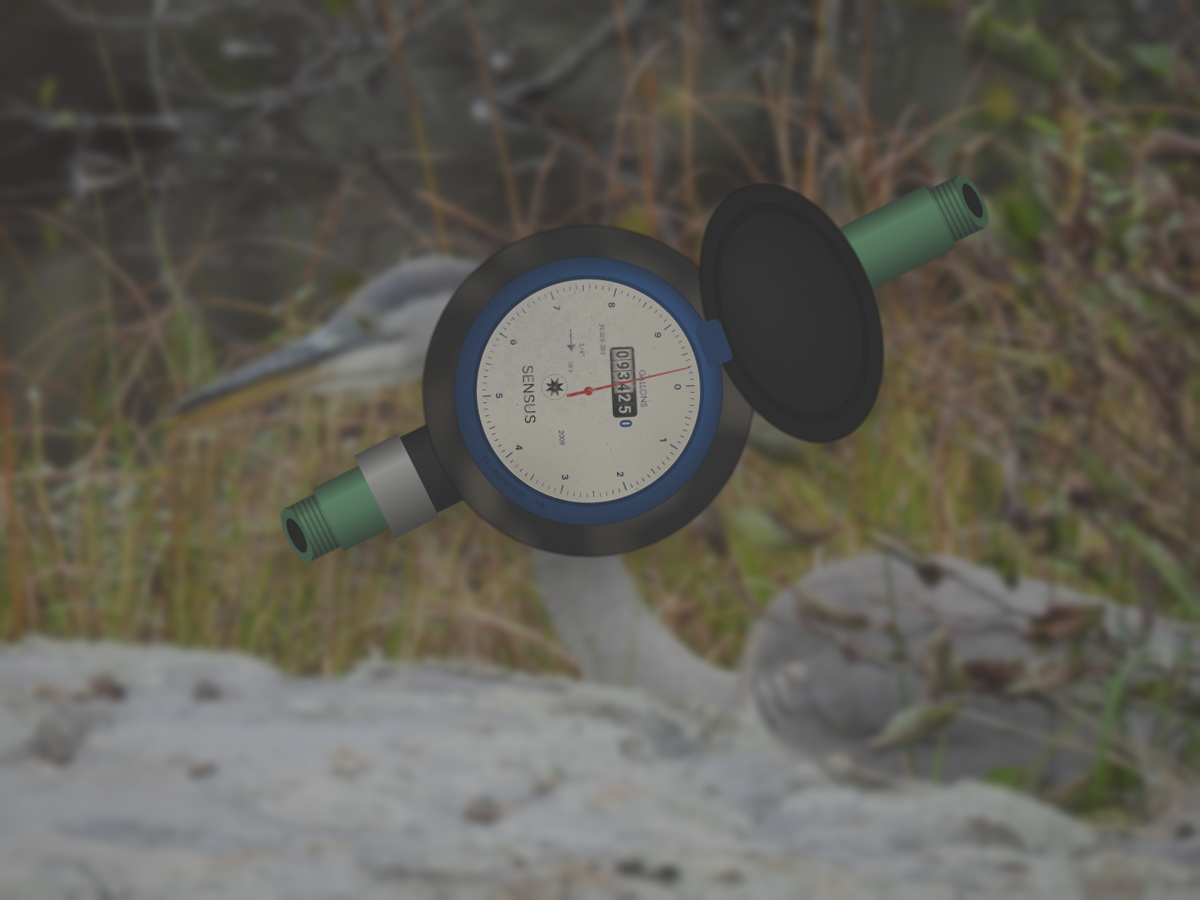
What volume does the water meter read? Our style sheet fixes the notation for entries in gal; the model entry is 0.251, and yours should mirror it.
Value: 934249.7
